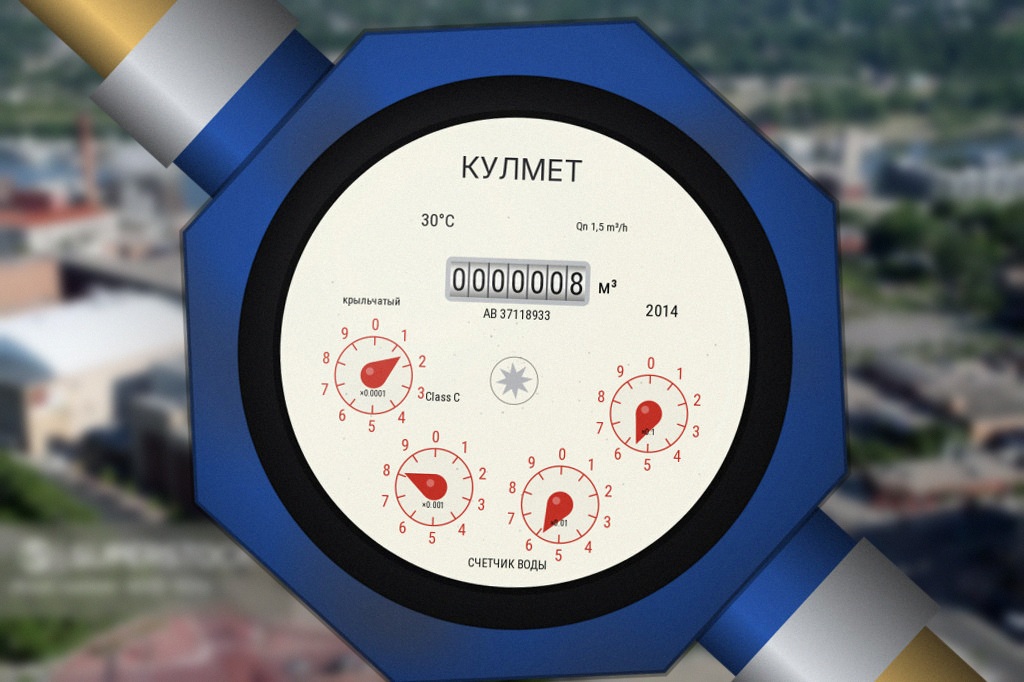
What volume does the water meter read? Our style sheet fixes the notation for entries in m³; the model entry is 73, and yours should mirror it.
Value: 8.5581
